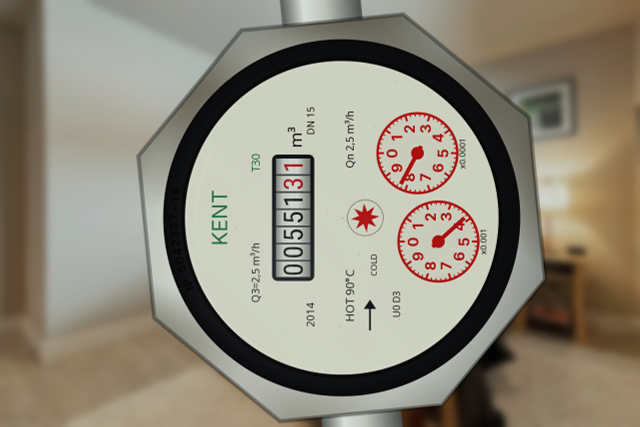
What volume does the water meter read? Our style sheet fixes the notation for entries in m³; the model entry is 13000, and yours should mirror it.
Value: 551.3138
